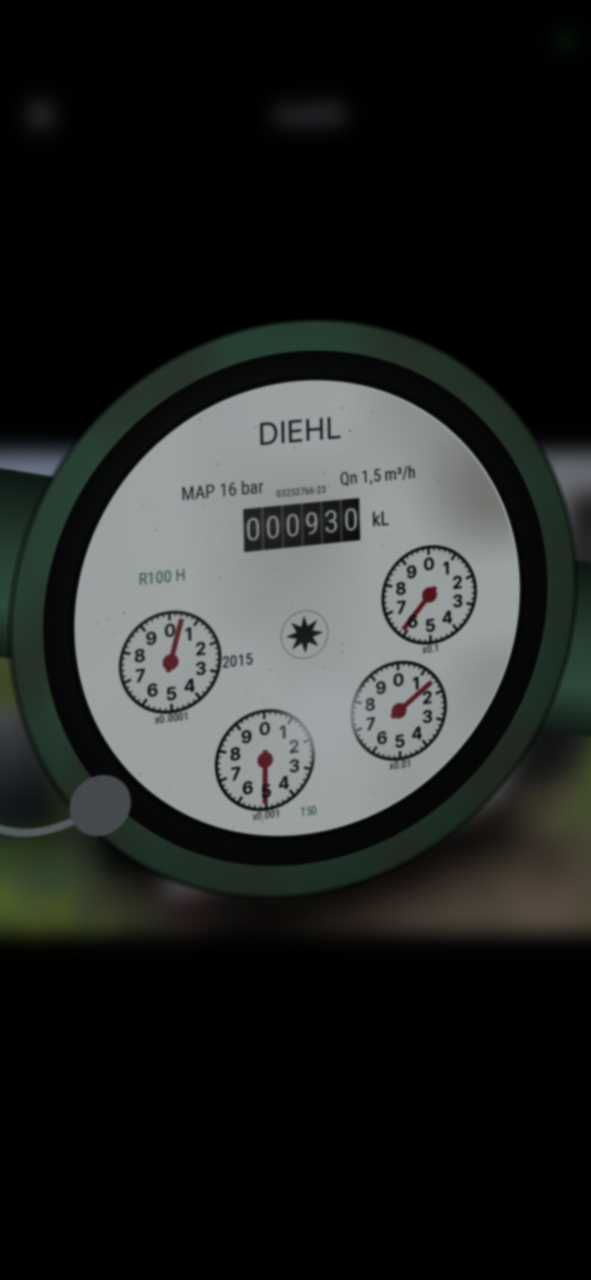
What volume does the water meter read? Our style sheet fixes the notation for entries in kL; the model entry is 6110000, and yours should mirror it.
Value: 930.6150
